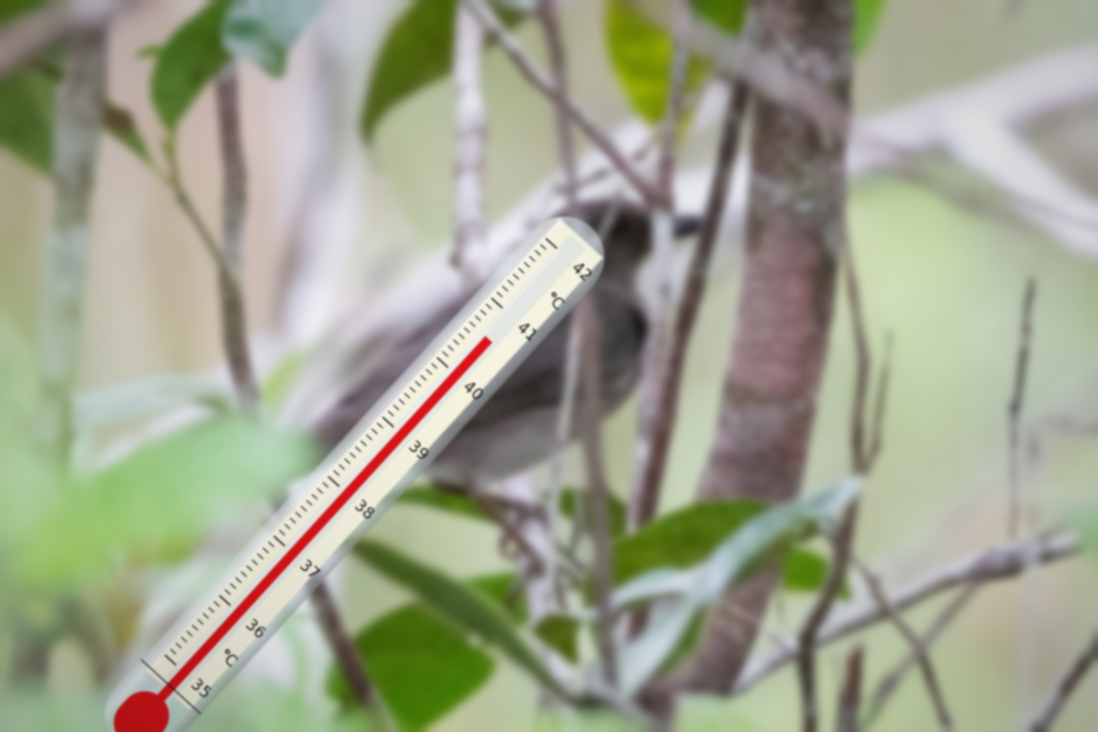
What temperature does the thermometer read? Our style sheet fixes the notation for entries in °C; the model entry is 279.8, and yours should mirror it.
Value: 40.6
